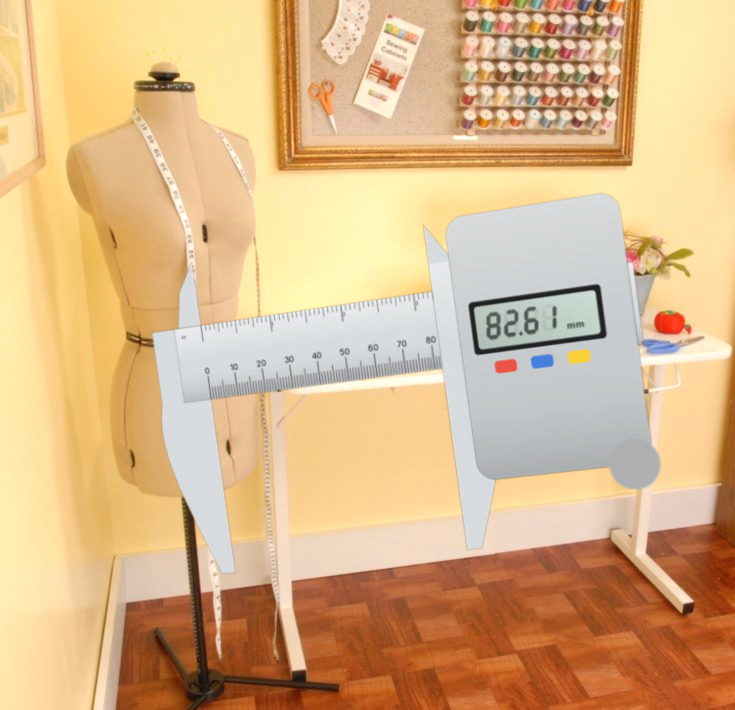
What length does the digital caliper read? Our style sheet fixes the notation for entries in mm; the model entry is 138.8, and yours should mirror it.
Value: 82.61
